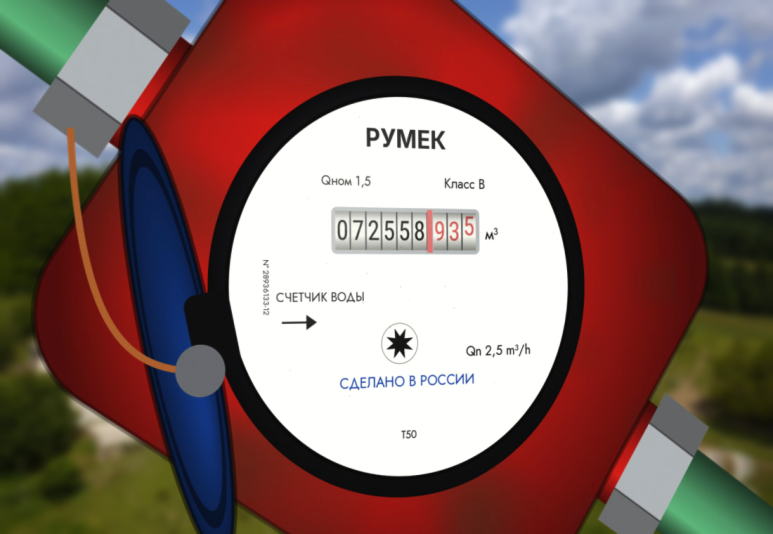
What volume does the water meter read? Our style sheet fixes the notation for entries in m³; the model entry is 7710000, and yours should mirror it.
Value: 72558.935
